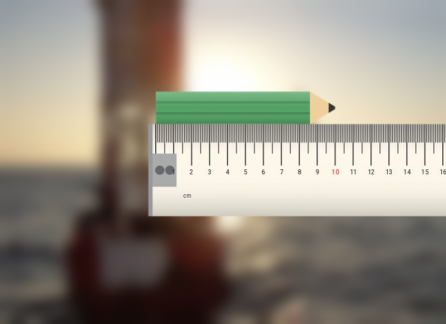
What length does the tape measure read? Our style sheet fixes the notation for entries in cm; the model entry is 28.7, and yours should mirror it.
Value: 10
